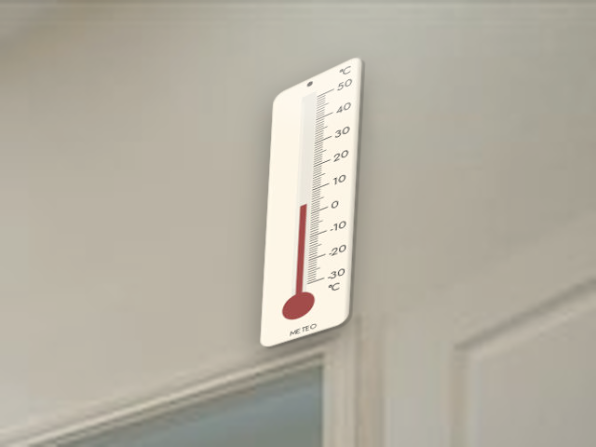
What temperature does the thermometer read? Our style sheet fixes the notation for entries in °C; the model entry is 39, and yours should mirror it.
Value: 5
